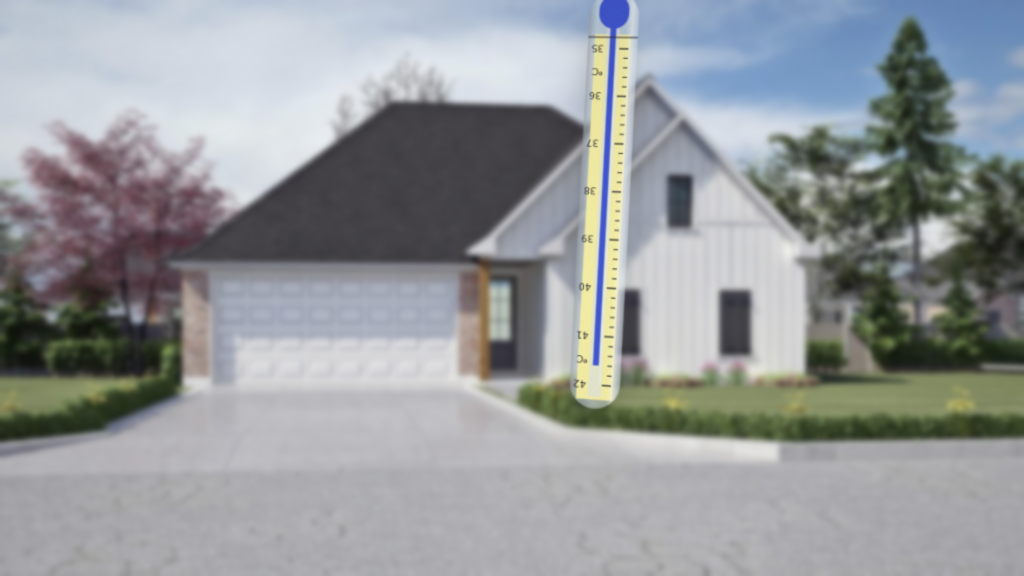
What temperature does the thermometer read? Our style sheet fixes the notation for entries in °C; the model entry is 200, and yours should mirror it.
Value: 41.6
